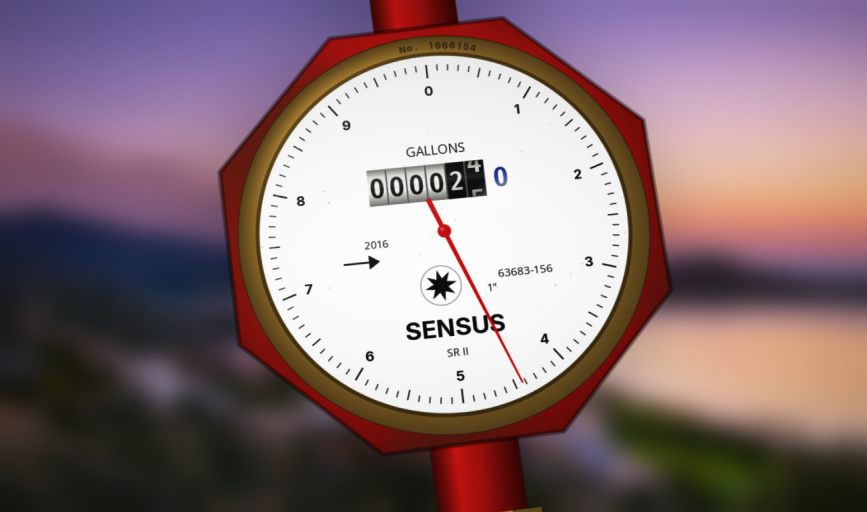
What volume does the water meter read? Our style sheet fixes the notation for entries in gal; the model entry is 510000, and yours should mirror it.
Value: 244.4
